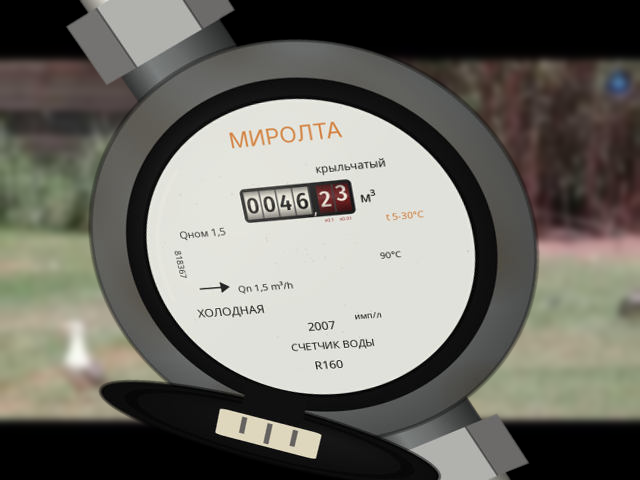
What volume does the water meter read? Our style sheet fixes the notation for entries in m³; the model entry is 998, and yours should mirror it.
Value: 46.23
